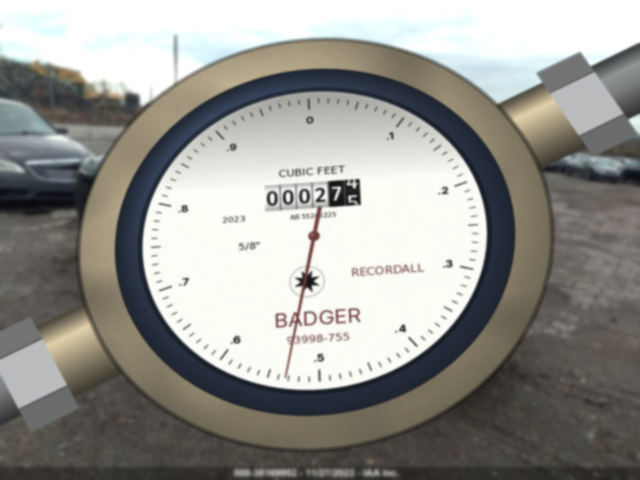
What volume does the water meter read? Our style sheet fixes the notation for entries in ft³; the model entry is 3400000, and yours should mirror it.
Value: 274.53
